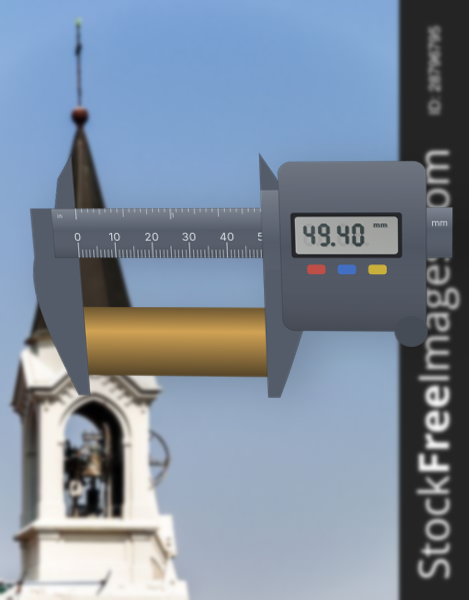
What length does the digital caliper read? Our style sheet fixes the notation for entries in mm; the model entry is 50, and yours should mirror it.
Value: 49.40
